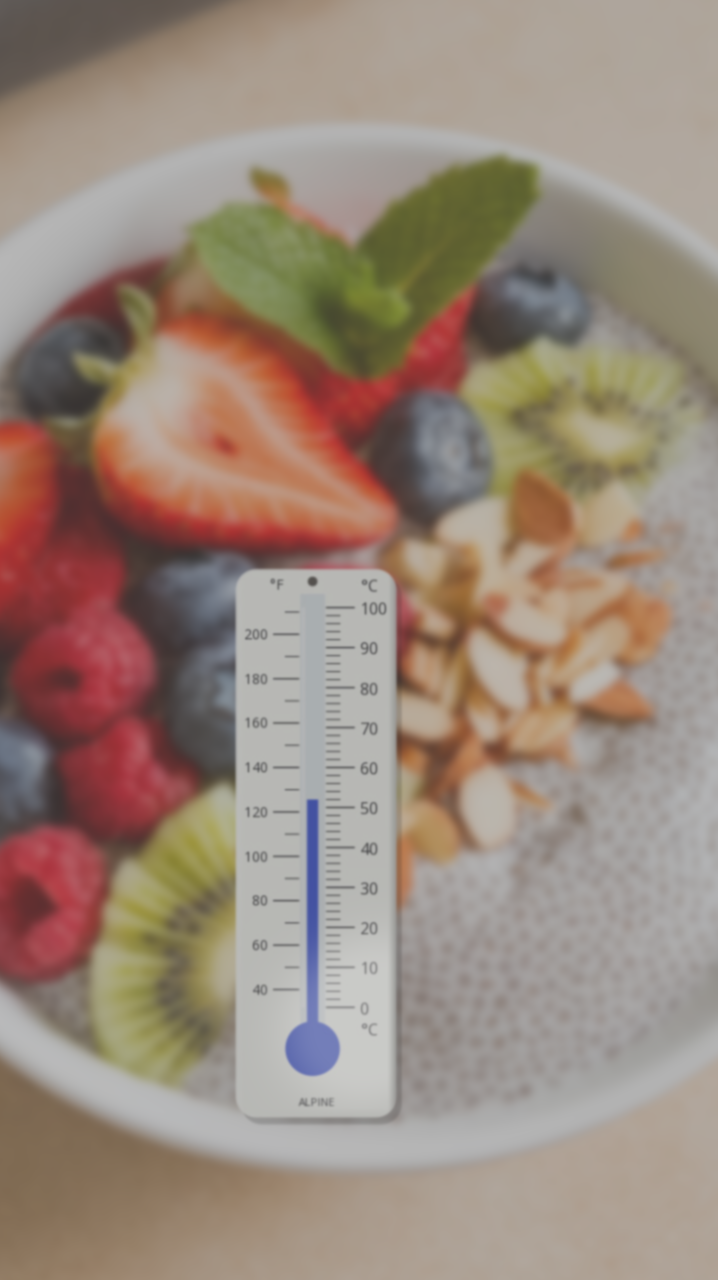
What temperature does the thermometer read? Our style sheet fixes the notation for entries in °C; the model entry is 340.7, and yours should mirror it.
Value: 52
